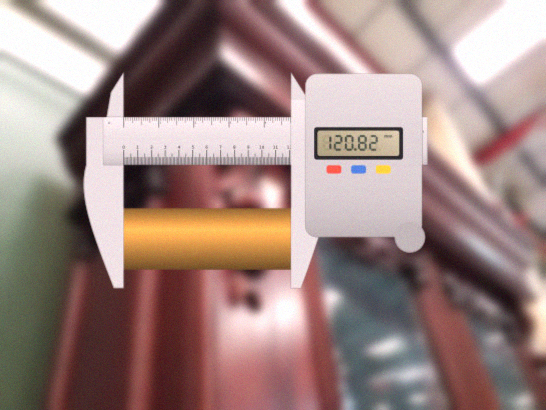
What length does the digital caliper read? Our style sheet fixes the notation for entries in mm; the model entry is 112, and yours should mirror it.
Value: 120.82
